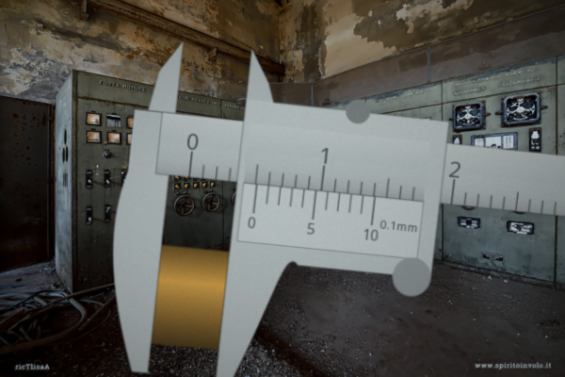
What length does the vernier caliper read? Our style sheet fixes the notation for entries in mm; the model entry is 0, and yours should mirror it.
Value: 5.1
